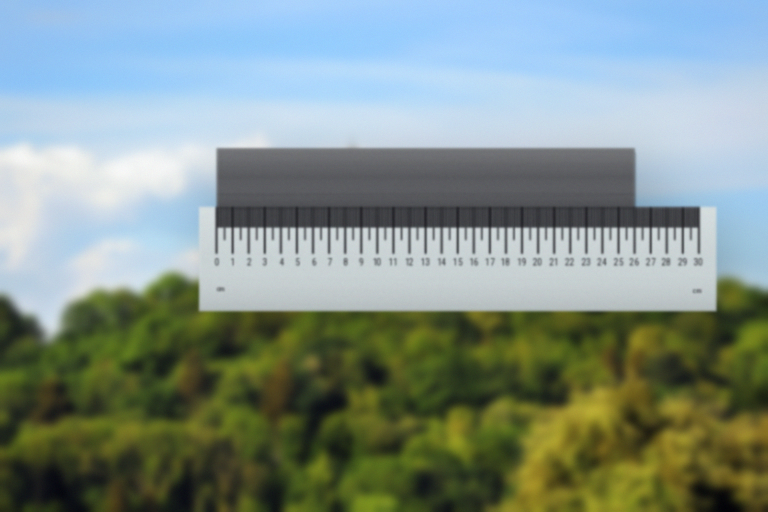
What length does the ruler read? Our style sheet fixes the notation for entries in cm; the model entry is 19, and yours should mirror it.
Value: 26
